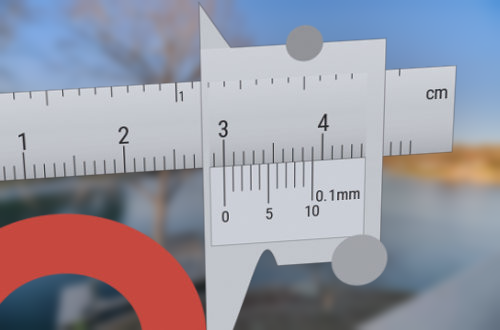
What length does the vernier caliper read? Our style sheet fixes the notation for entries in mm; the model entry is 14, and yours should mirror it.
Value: 30.0
